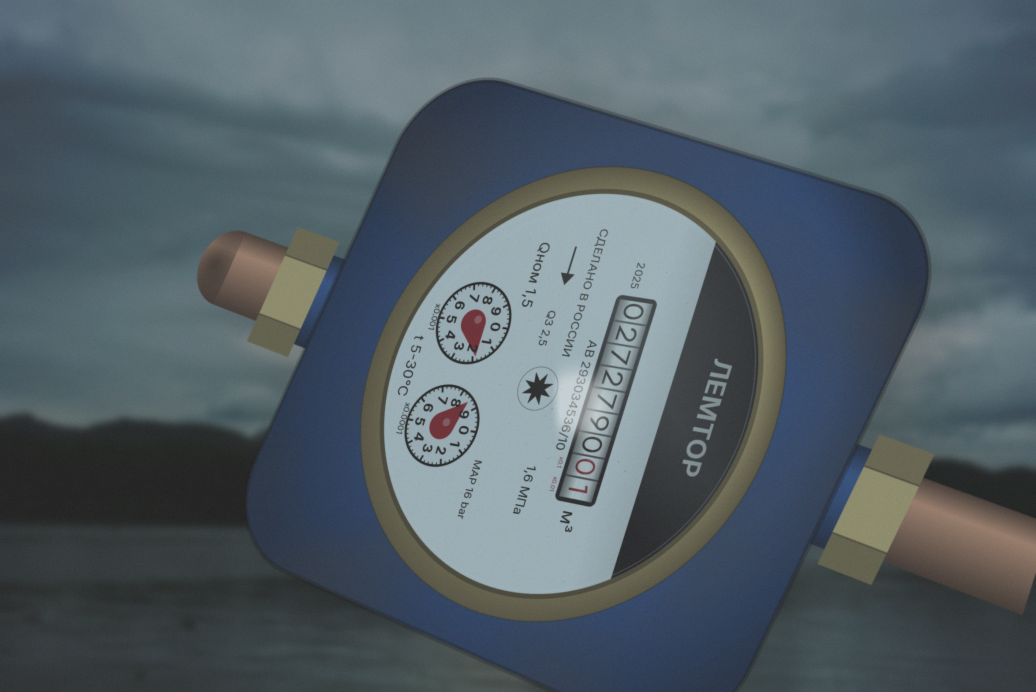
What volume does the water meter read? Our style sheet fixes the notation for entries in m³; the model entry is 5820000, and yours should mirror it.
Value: 272790.0118
